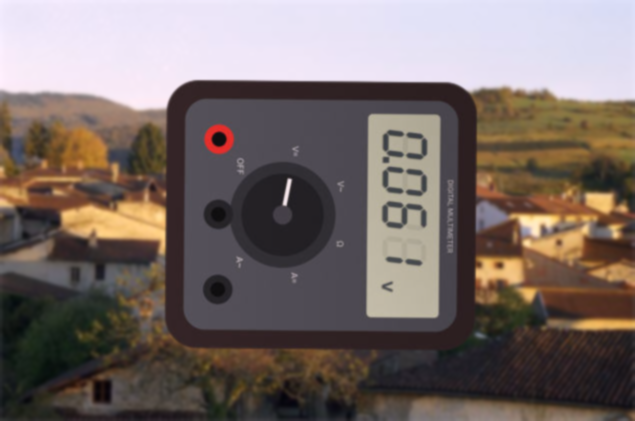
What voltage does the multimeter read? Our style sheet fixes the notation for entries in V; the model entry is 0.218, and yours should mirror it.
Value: 0.061
